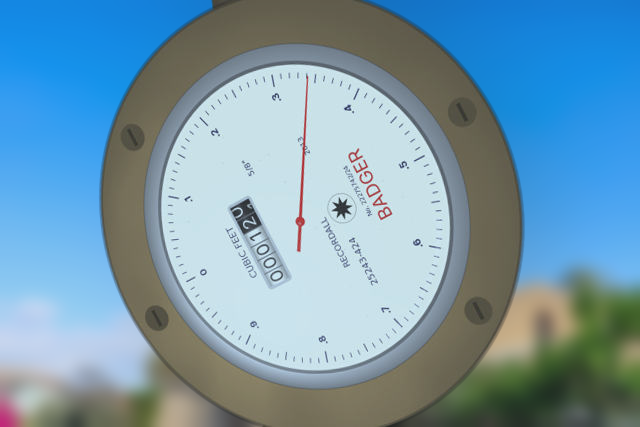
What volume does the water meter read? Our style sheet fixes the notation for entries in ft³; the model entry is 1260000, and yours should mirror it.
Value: 120.34
